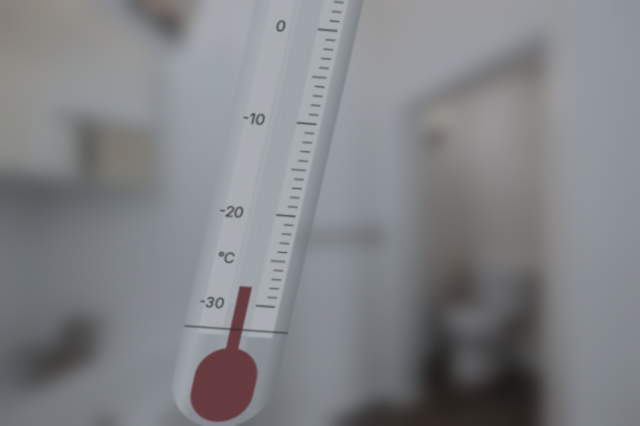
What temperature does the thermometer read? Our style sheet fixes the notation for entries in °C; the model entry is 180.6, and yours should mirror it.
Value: -28
